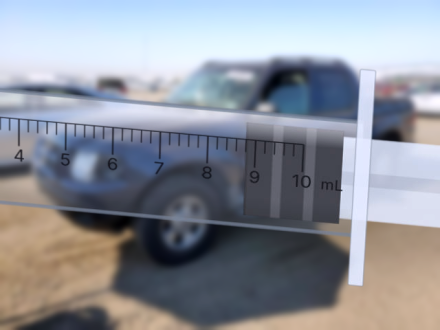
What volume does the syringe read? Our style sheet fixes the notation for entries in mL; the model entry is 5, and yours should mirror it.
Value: 8.8
